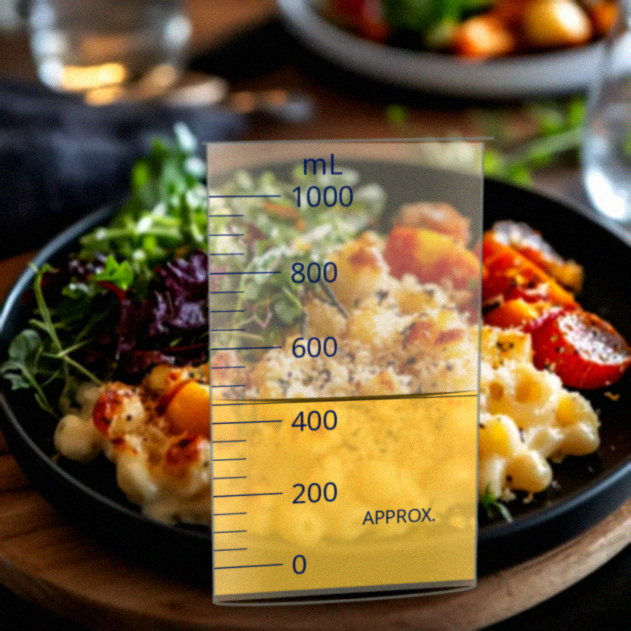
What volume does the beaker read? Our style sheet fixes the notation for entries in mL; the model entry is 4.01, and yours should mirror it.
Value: 450
